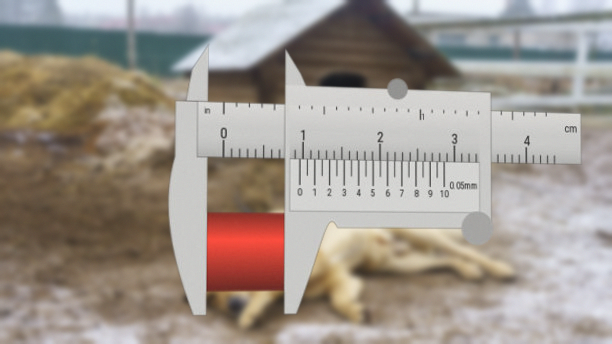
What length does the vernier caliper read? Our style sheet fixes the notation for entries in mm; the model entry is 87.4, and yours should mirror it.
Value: 9.6
